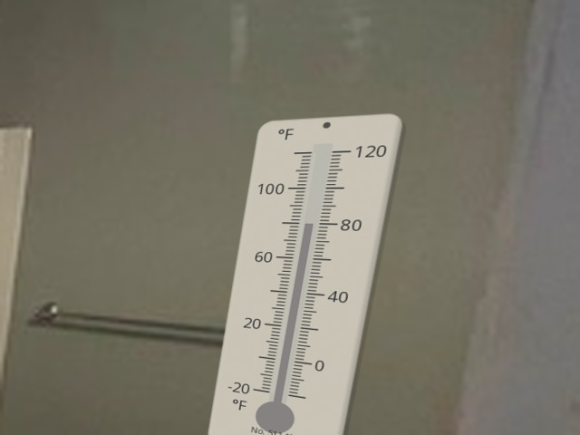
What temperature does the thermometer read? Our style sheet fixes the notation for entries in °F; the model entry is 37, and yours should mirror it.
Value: 80
